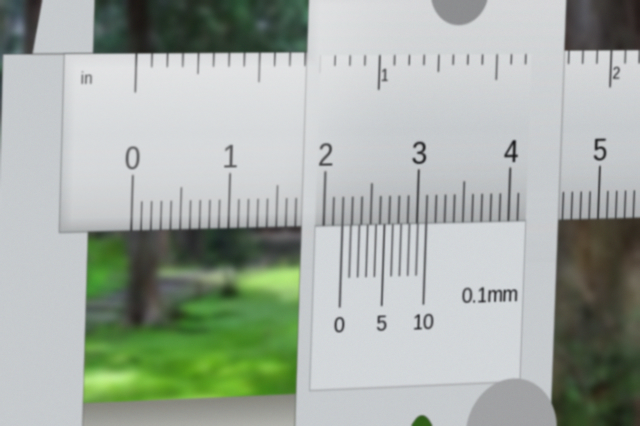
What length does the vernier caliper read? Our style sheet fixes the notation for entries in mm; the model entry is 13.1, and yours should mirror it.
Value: 22.0
